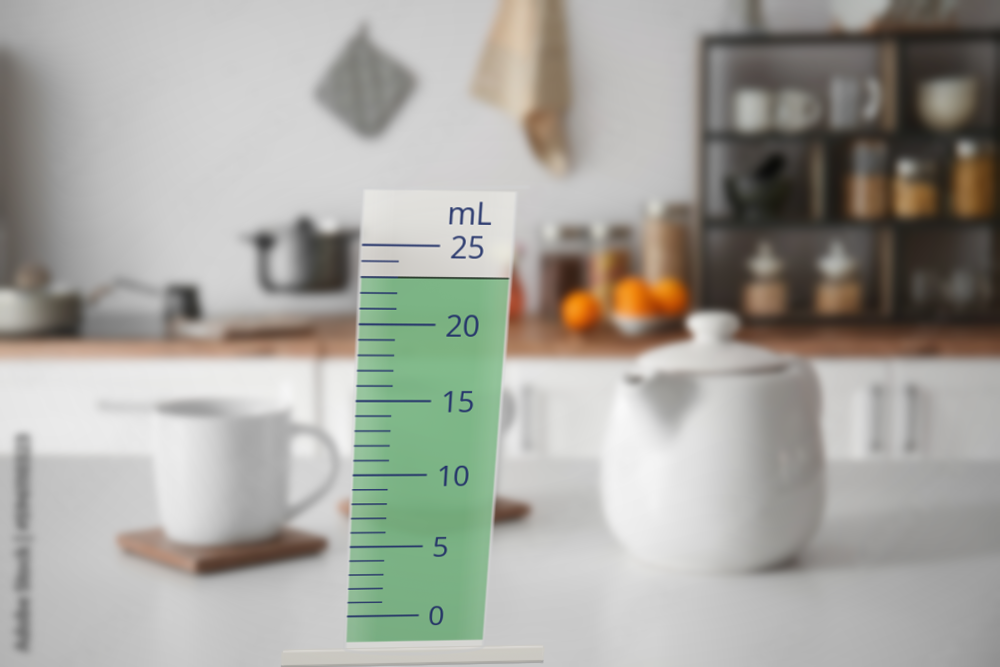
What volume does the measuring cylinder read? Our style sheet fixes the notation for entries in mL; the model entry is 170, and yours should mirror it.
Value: 23
